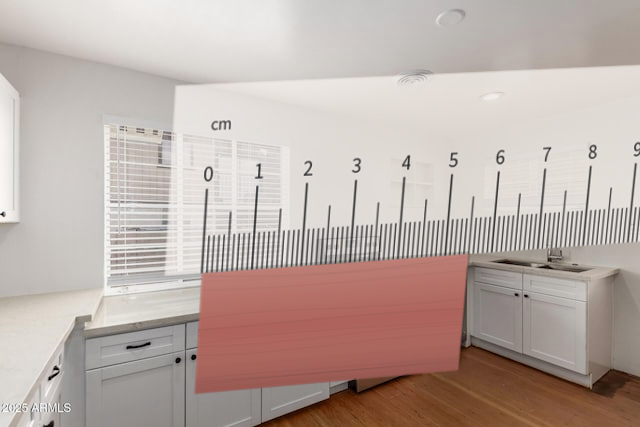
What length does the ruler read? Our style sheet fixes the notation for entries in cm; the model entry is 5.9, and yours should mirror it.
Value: 5.5
